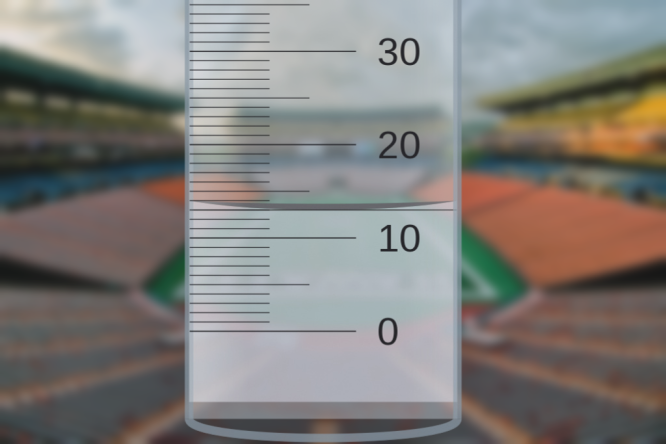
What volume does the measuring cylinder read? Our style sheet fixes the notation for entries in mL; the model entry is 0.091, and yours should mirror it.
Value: 13
